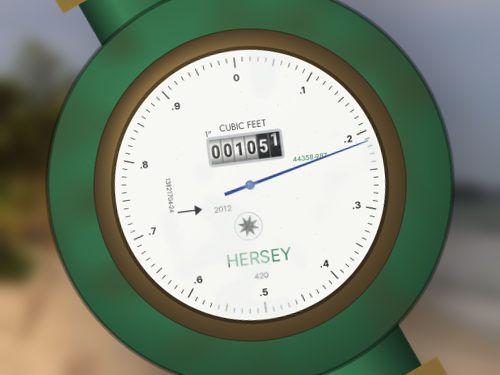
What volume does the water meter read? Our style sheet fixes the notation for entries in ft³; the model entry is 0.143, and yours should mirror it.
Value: 1051.21
